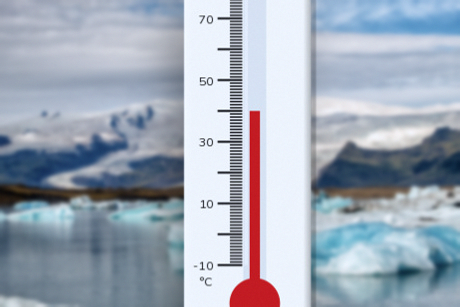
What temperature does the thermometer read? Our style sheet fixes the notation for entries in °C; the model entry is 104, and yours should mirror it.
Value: 40
